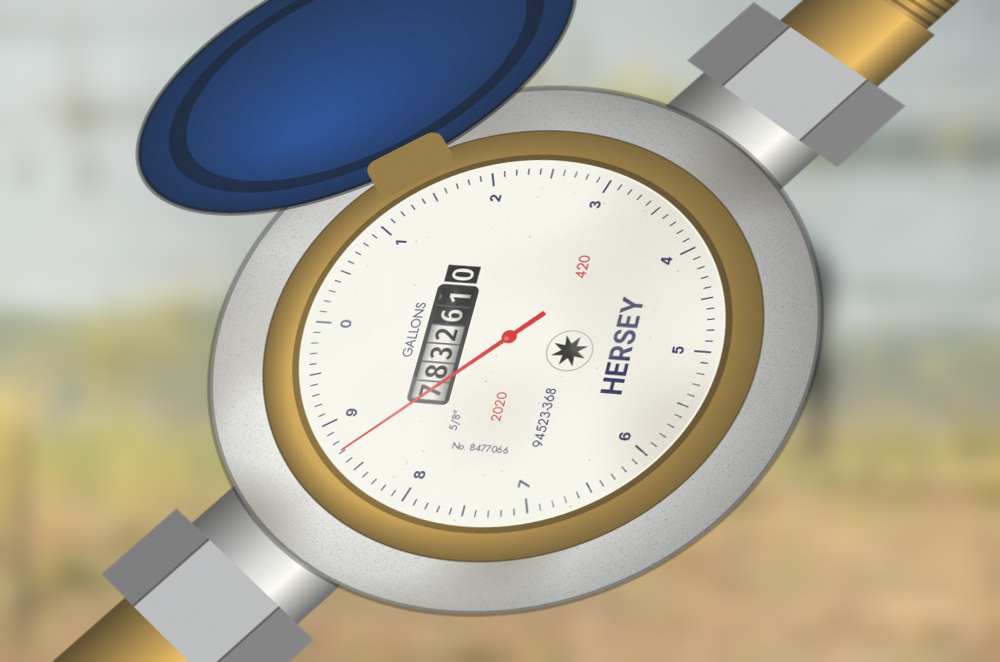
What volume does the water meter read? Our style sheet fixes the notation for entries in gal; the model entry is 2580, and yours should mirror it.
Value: 7832608.7
